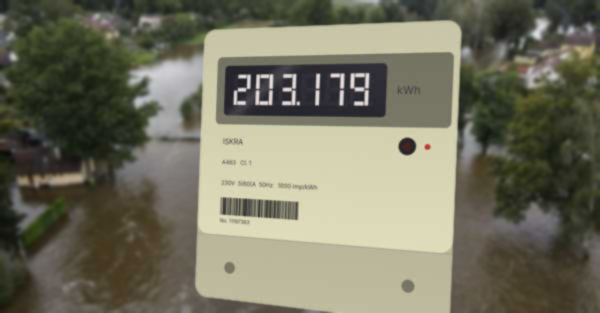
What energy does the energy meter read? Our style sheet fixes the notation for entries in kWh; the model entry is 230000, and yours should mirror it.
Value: 203.179
